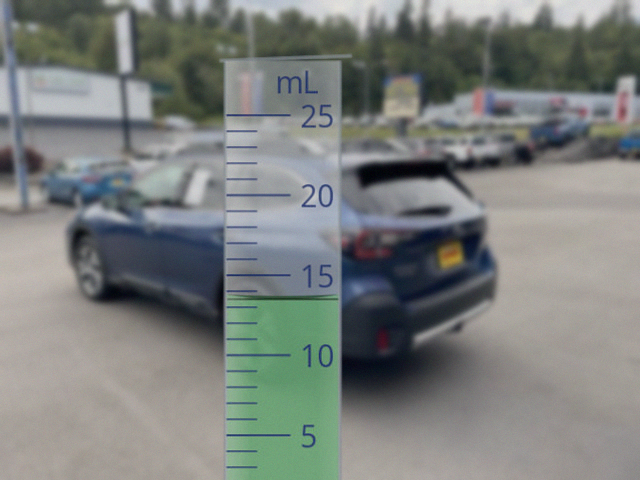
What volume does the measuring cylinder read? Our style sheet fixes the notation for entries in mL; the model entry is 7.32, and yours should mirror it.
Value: 13.5
